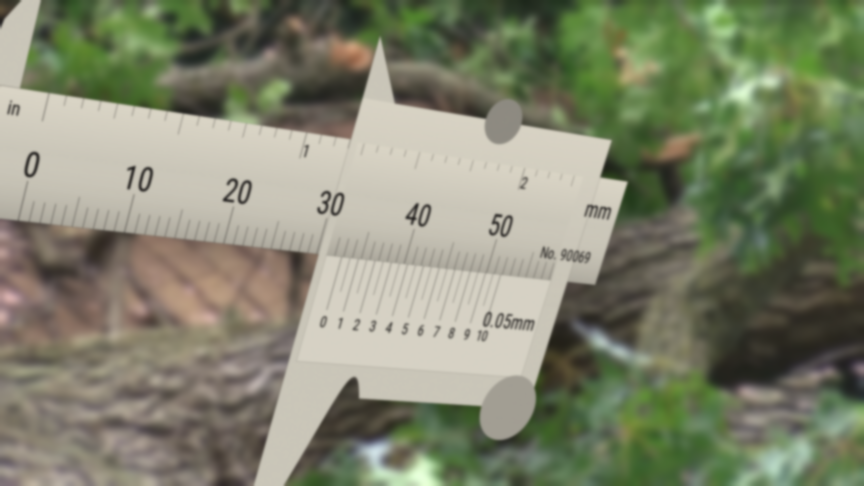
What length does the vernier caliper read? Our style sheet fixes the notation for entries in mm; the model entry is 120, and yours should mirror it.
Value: 32.8
